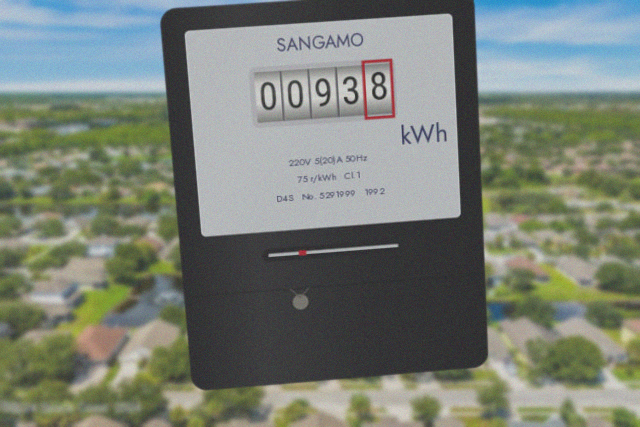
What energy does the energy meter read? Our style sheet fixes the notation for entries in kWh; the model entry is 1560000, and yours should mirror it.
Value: 93.8
